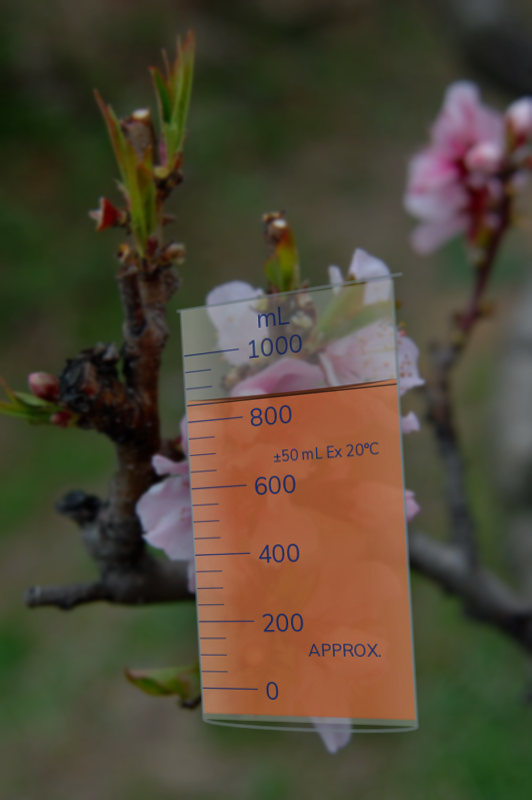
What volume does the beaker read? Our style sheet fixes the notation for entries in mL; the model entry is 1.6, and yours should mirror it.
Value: 850
